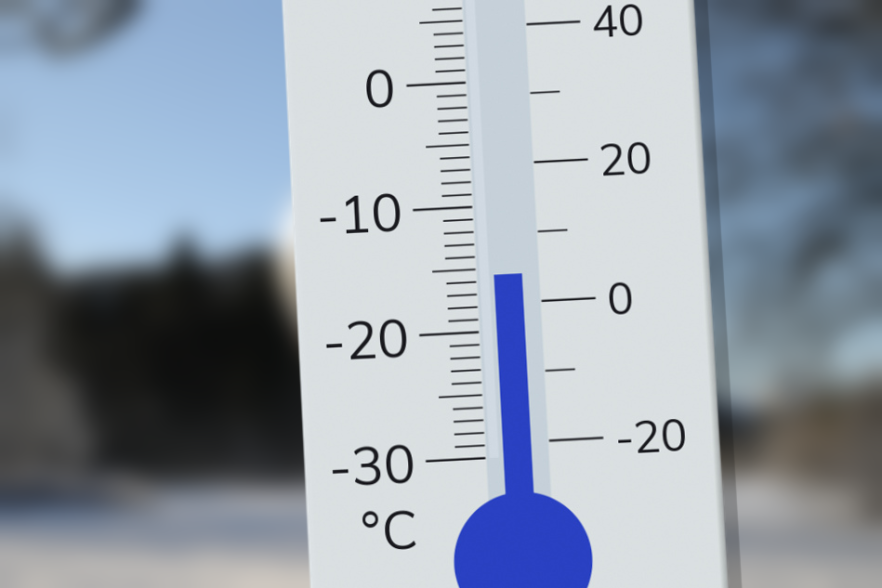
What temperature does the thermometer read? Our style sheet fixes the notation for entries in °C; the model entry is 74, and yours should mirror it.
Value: -15.5
